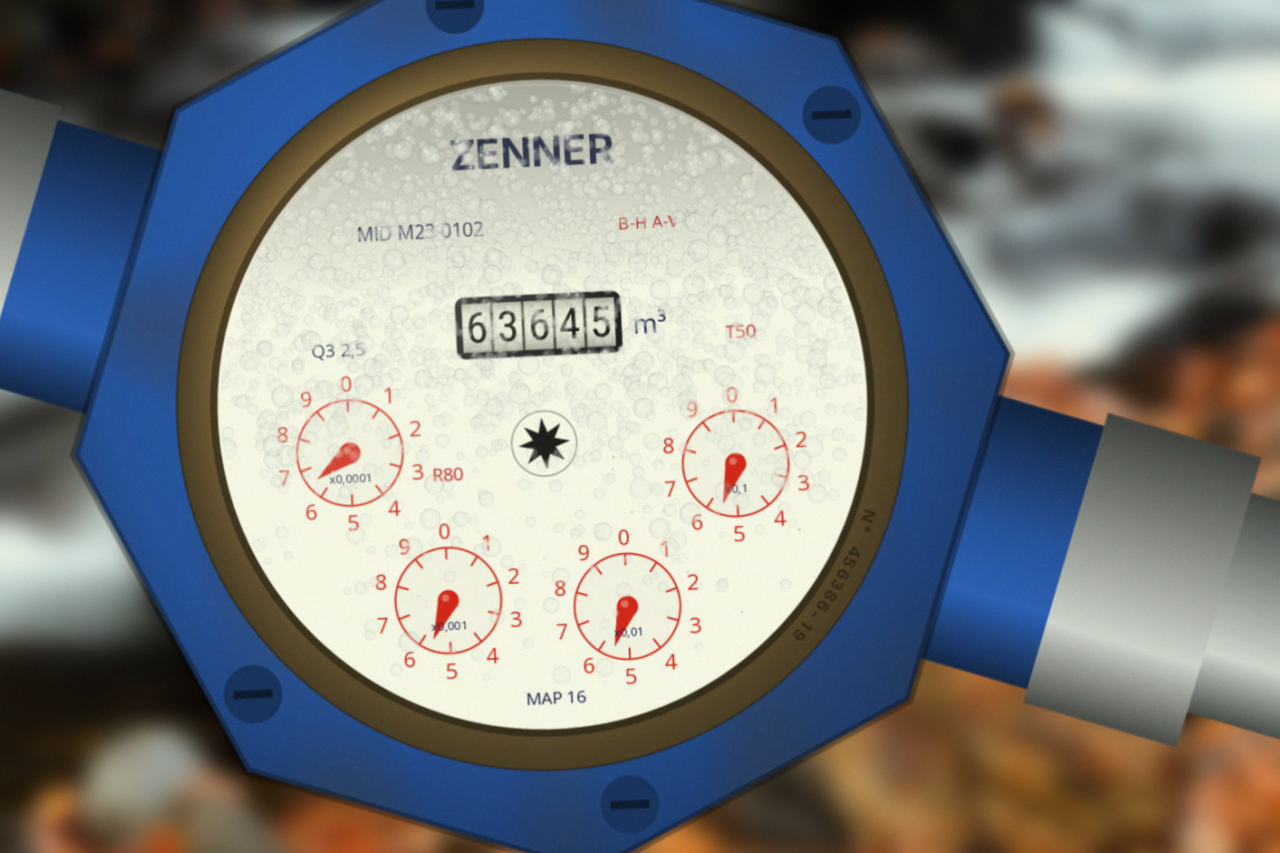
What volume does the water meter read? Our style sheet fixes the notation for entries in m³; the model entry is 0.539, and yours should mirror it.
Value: 63645.5556
